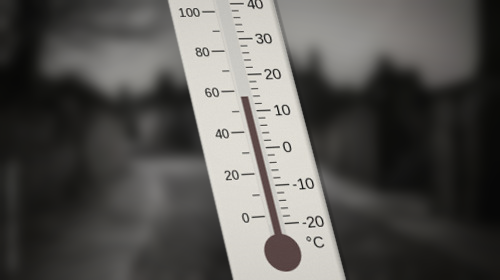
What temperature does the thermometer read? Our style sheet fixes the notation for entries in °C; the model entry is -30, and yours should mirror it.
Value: 14
